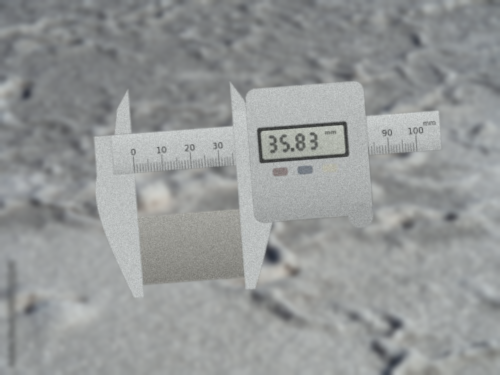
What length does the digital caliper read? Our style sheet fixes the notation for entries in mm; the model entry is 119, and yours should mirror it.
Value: 35.83
